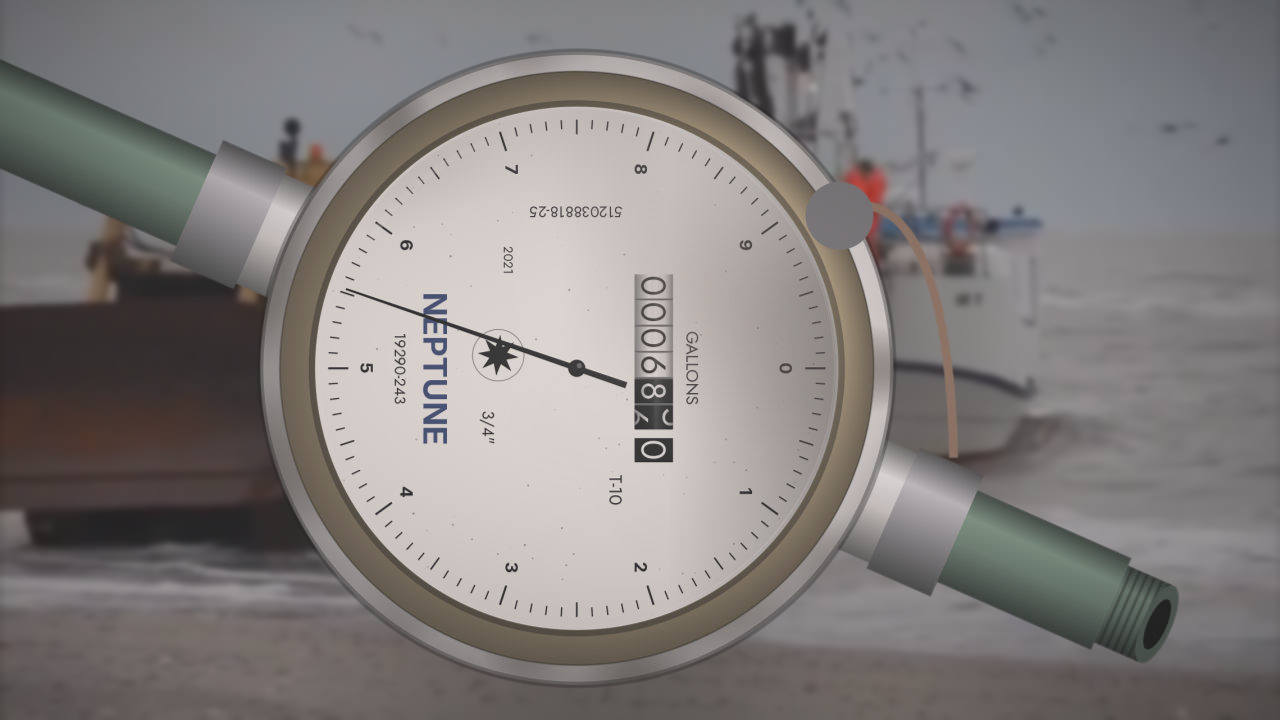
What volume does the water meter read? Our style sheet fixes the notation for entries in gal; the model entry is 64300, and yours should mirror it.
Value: 6855.5
